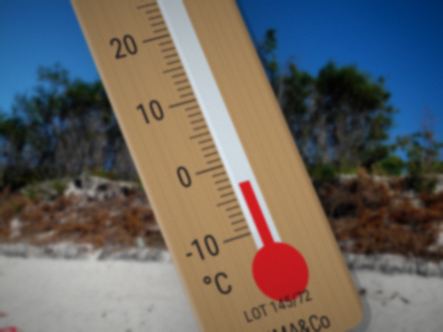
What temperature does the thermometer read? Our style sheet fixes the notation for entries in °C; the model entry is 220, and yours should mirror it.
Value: -3
